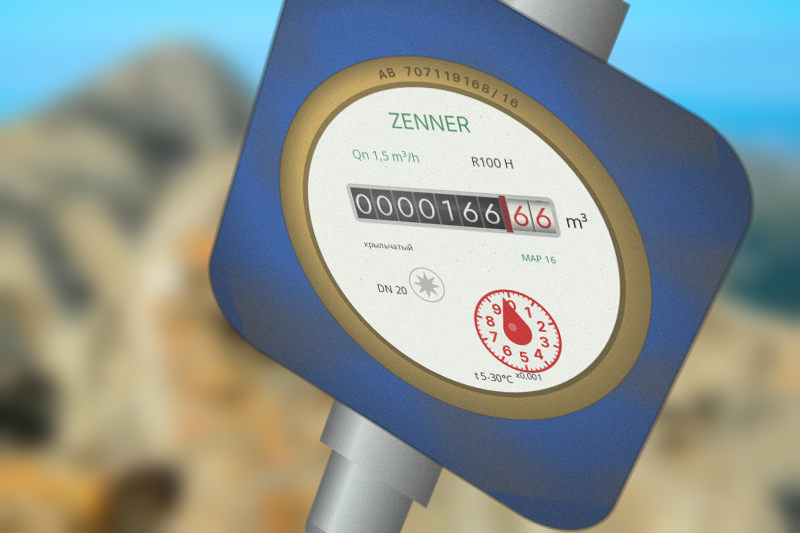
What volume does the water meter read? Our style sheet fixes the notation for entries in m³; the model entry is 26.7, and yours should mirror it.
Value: 166.659
